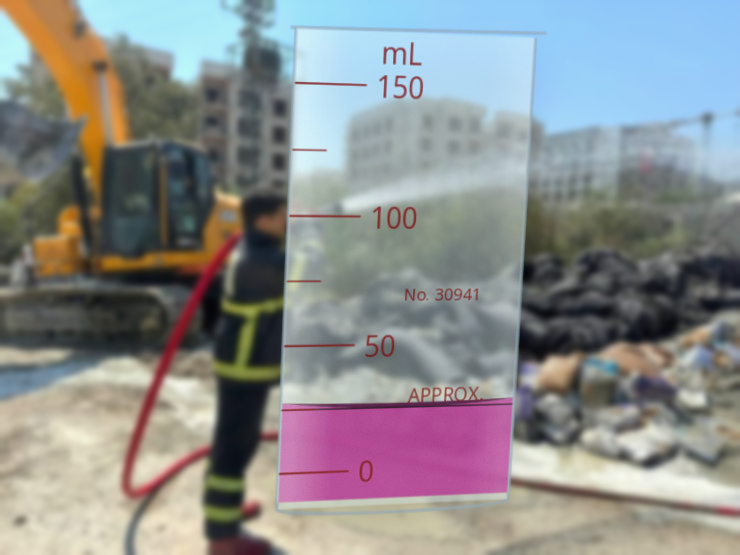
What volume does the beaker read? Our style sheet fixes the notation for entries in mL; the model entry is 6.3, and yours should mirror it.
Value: 25
